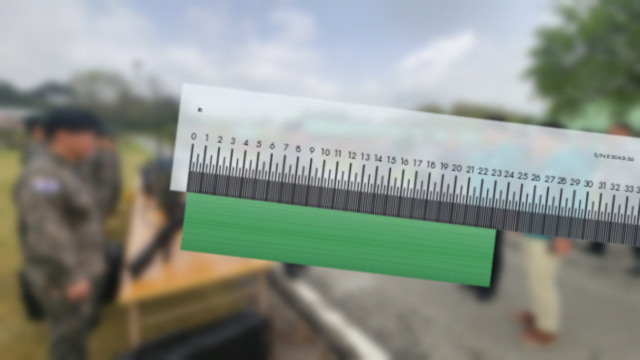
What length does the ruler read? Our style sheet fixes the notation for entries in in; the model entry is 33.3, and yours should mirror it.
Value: 23.5
